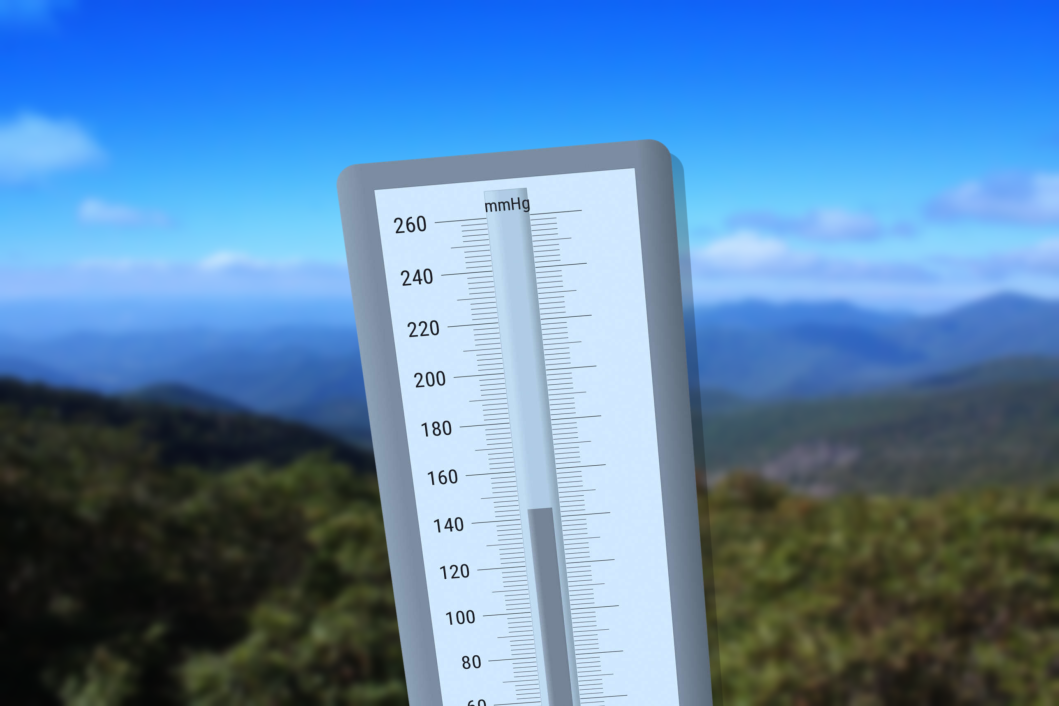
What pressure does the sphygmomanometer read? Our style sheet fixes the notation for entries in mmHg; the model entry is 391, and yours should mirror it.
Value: 144
